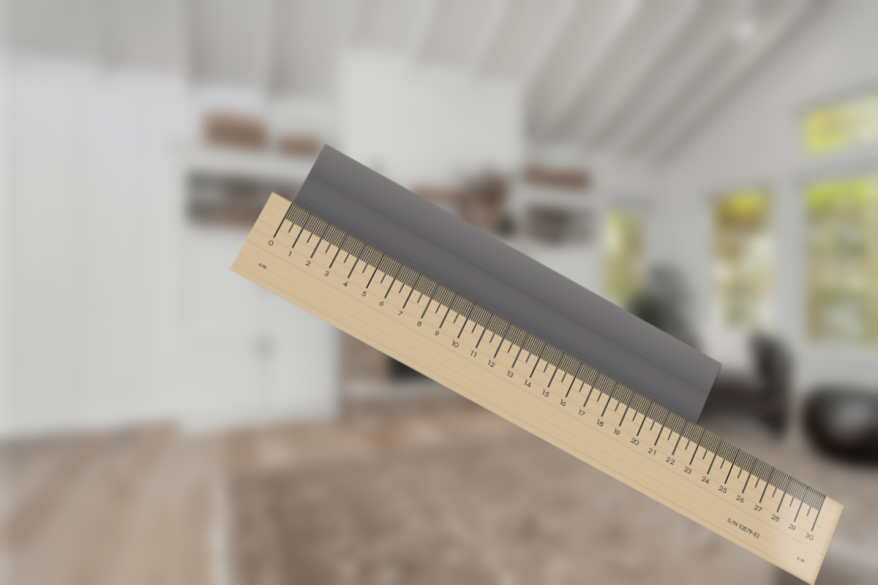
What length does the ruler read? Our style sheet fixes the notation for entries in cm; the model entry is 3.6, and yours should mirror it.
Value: 22.5
